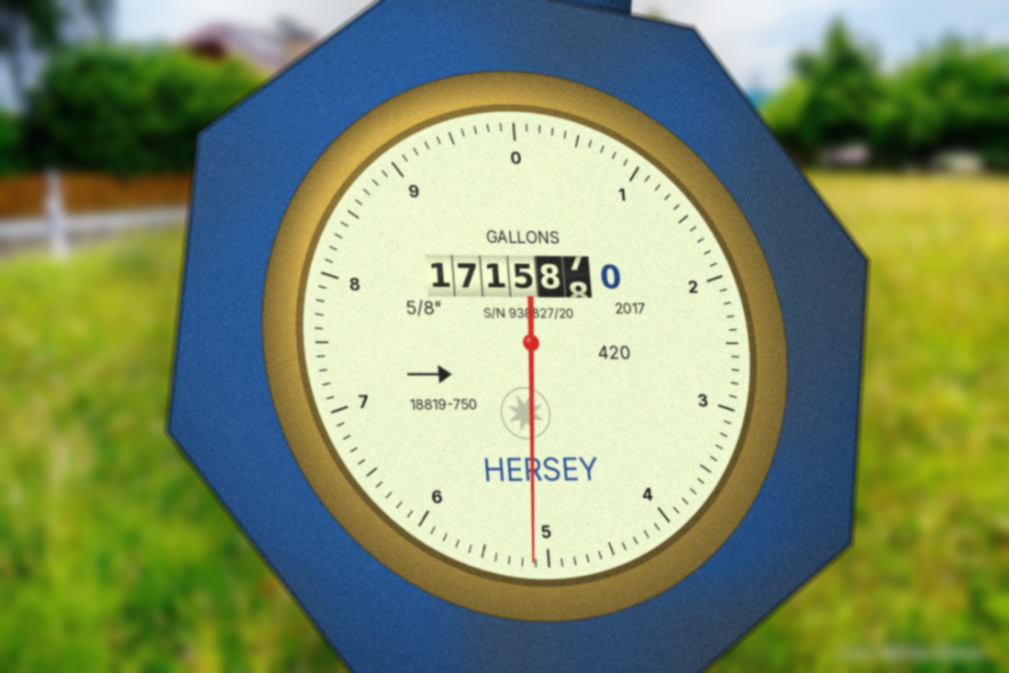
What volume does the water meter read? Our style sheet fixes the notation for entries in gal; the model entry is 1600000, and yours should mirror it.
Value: 1715875.1
